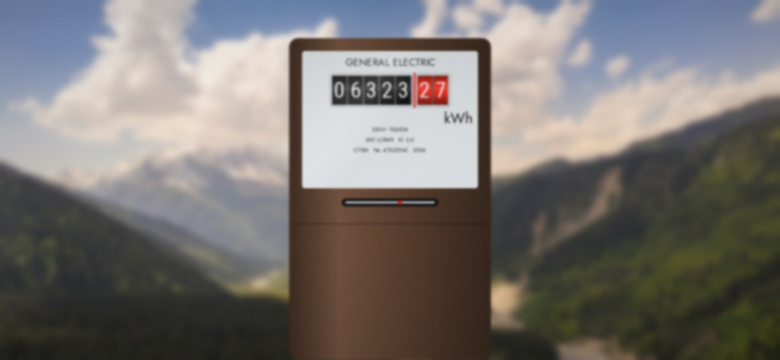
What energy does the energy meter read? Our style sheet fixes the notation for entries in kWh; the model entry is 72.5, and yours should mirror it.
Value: 6323.27
